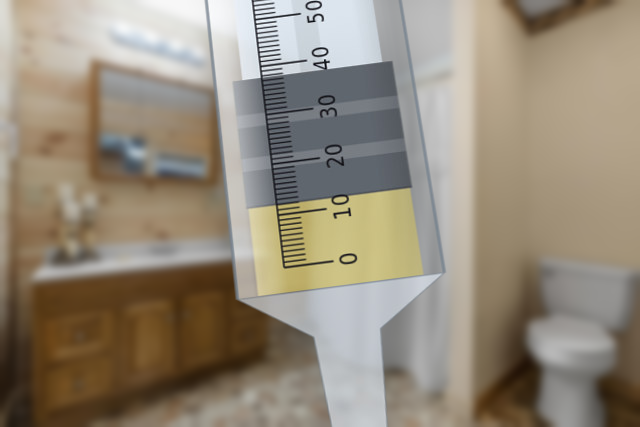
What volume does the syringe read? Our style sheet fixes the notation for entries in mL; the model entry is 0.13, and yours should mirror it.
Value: 12
